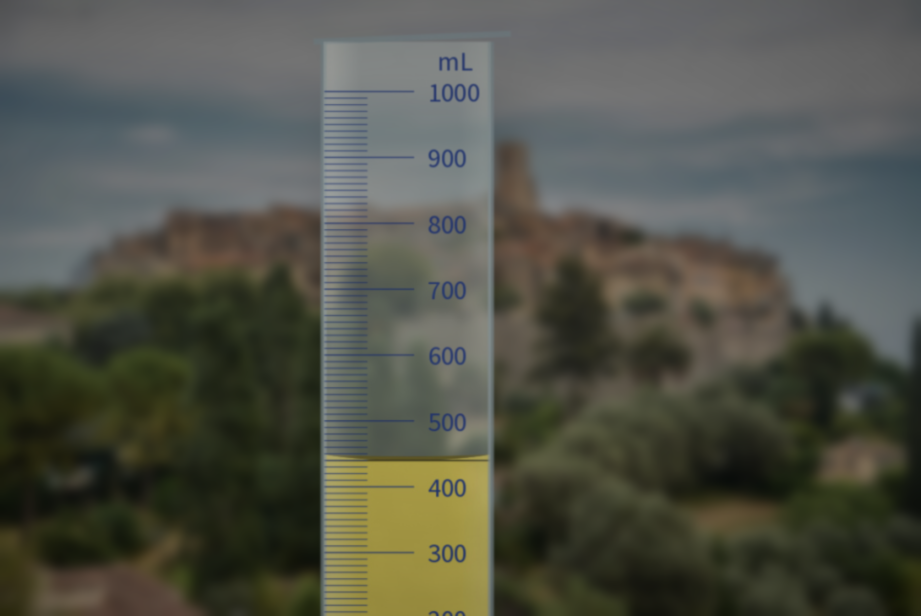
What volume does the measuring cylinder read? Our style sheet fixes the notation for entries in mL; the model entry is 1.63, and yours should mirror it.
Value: 440
